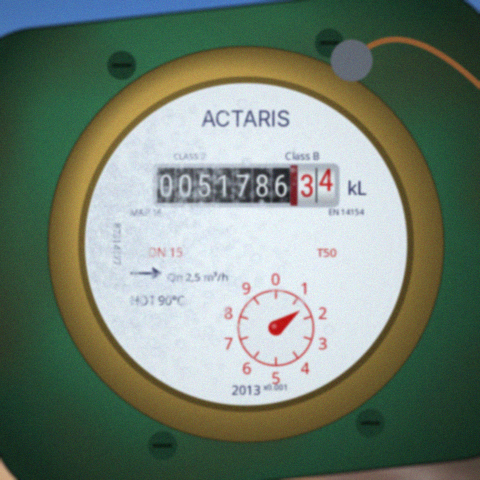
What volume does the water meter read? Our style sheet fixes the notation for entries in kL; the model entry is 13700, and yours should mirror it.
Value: 51786.341
